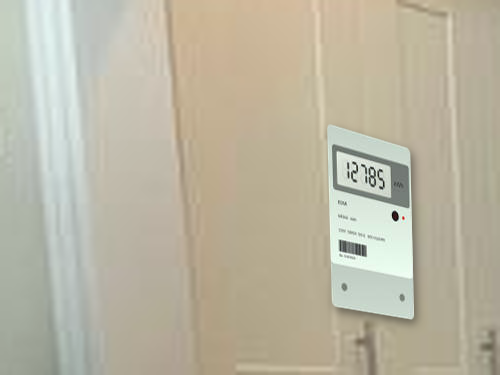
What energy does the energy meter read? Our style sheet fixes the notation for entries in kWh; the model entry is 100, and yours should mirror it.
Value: 12785
